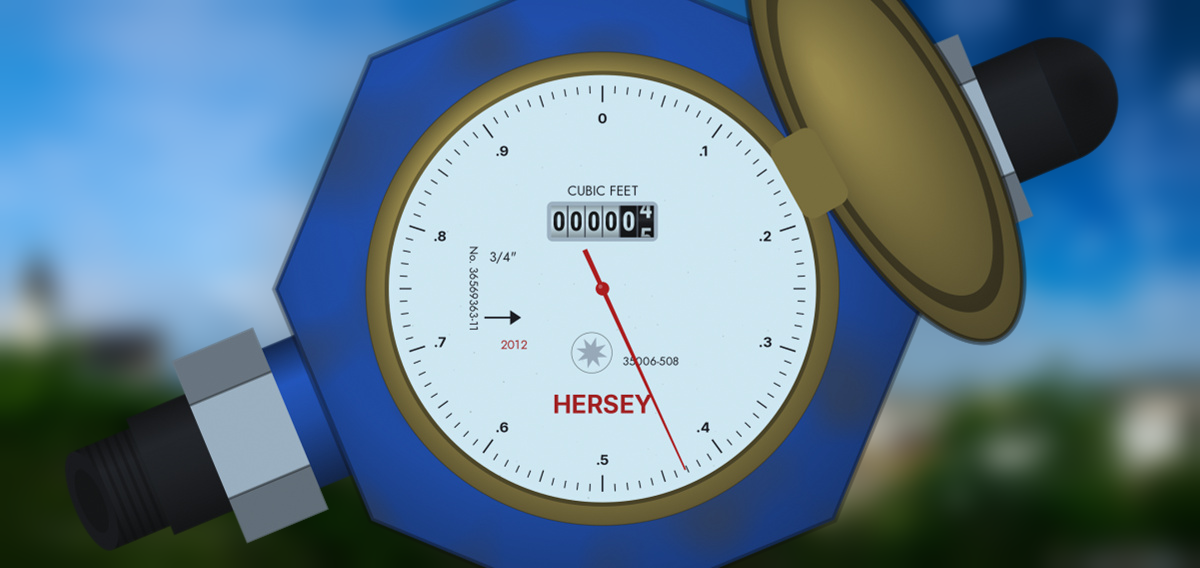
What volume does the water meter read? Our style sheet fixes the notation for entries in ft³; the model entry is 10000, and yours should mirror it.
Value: 4.43
